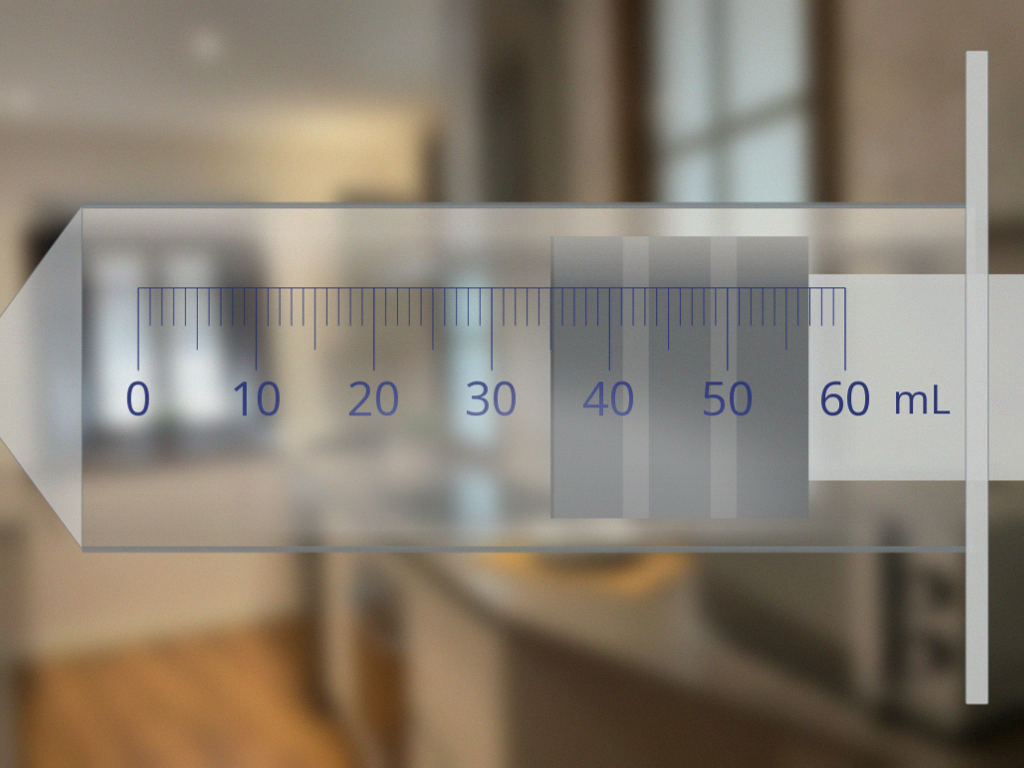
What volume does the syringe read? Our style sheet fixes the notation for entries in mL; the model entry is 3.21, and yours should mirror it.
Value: 35
